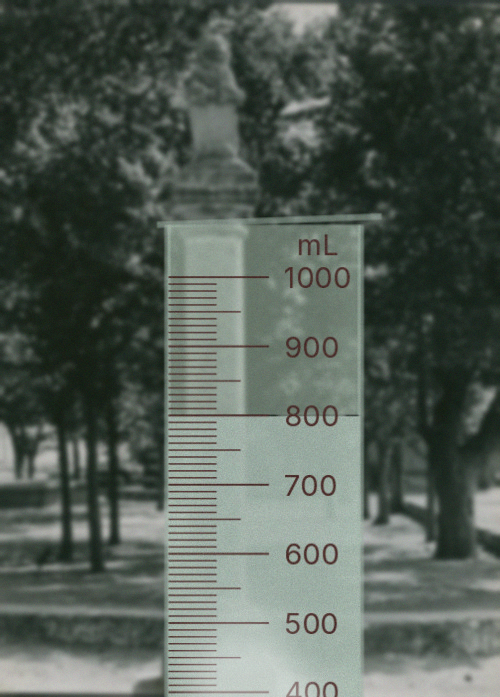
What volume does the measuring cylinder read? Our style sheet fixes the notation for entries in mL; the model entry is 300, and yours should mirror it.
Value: 800
